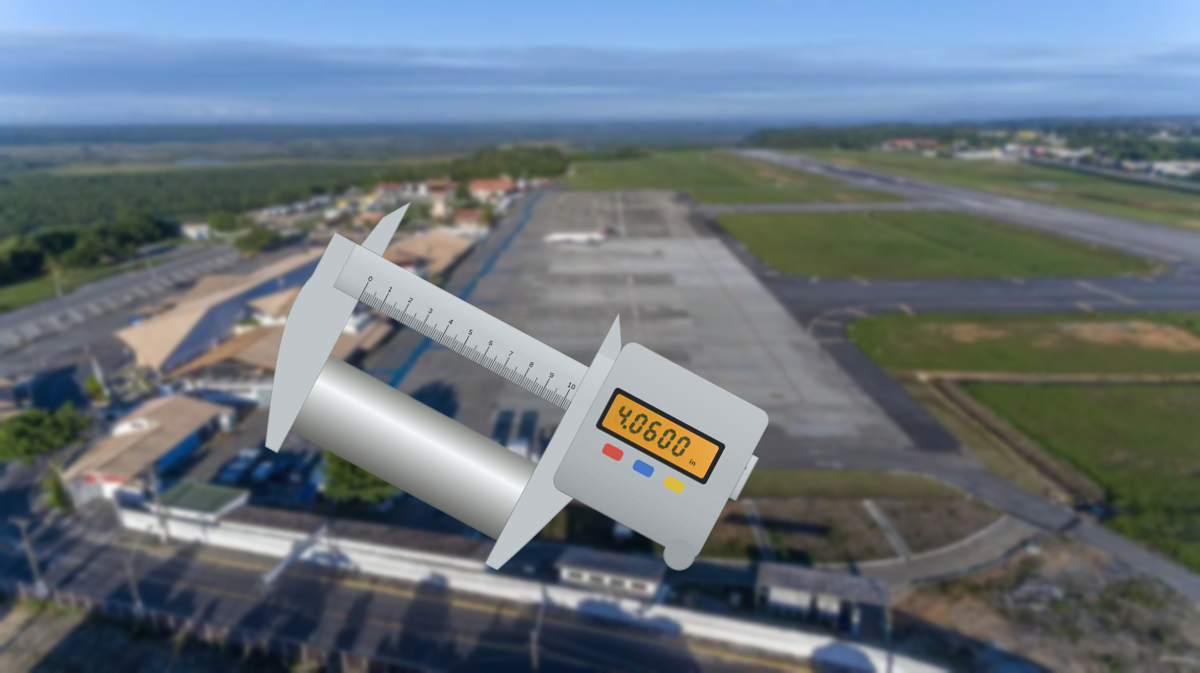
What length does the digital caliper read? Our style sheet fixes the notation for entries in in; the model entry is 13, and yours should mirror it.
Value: 4.0600
